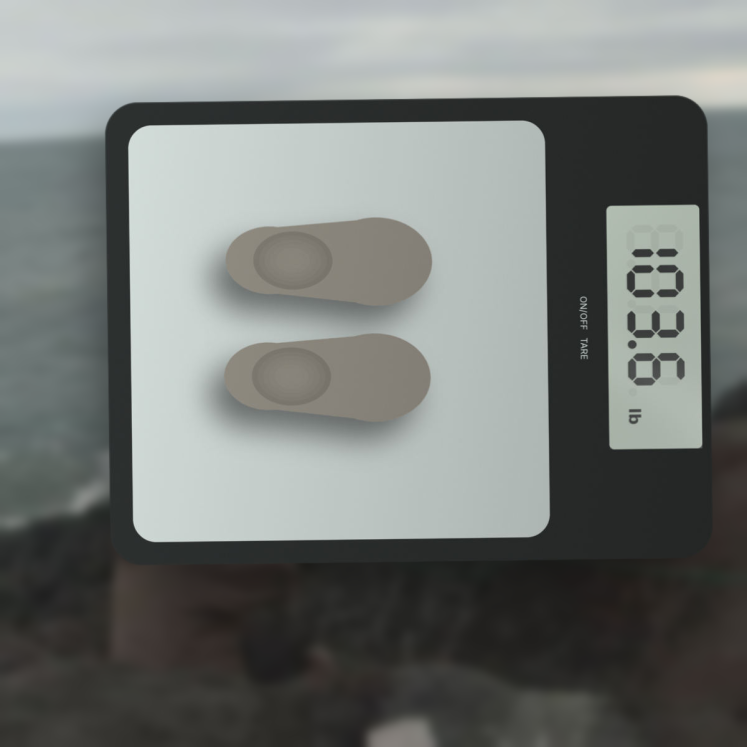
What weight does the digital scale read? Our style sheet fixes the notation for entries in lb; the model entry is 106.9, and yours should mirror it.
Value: 103.6
